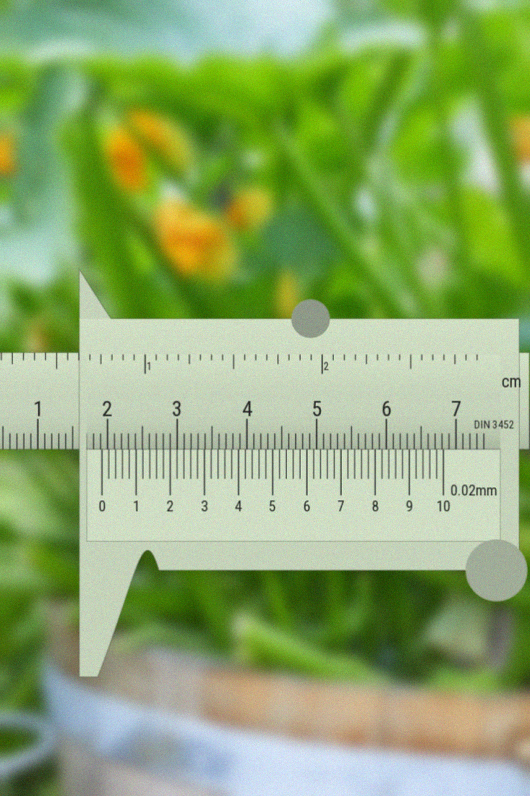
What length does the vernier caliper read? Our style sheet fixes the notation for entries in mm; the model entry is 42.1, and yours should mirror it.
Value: 19.2
